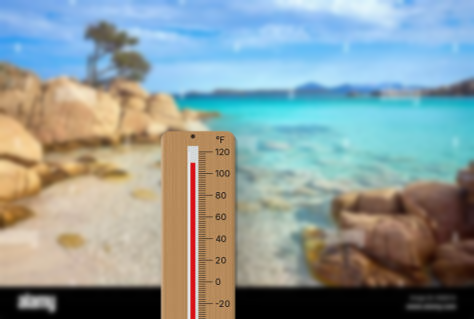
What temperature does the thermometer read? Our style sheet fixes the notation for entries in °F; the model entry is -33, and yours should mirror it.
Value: 110
